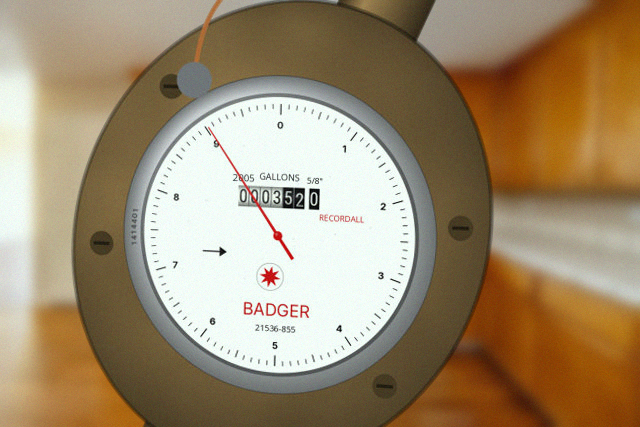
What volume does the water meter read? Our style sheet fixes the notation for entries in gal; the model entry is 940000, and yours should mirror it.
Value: 3519.0
